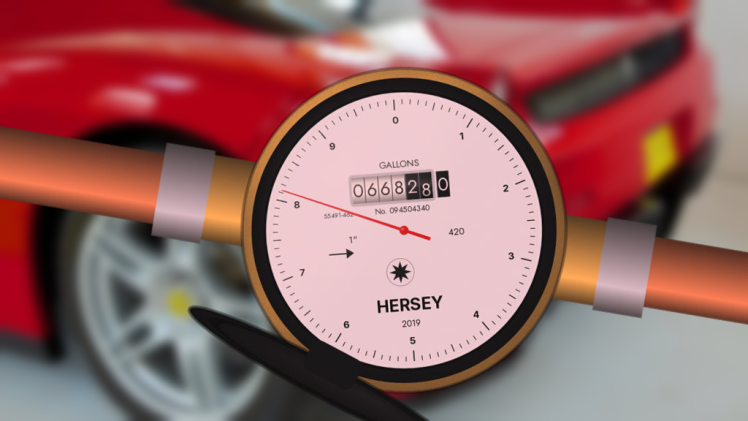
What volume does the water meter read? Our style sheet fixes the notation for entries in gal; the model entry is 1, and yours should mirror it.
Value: 668278.1
